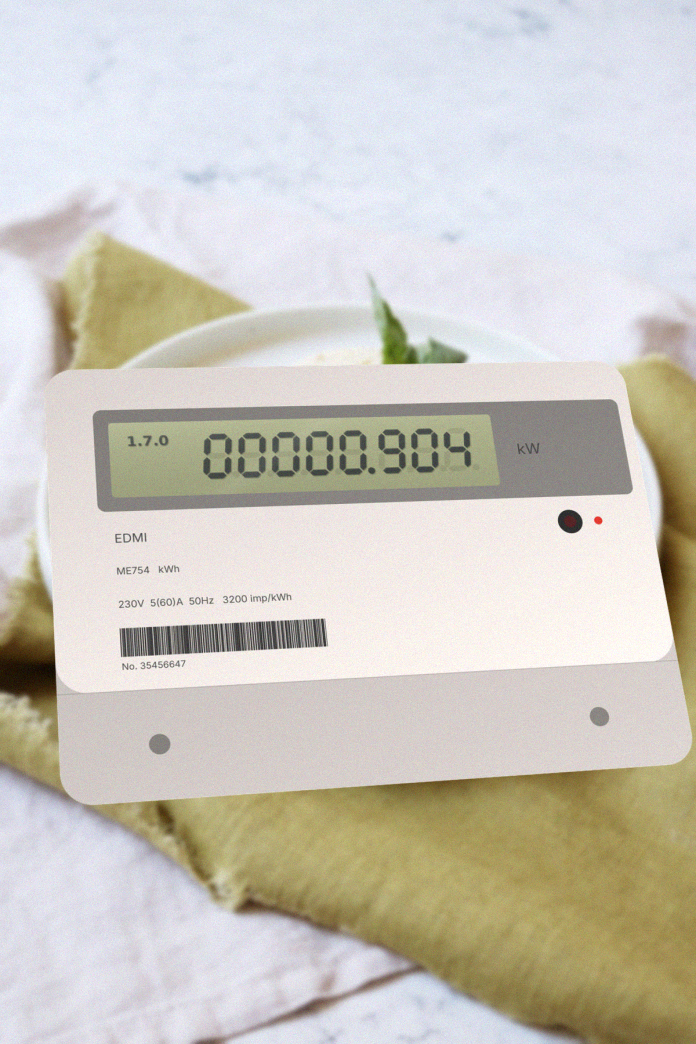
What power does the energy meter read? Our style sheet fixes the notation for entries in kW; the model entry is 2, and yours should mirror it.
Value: 0.904
